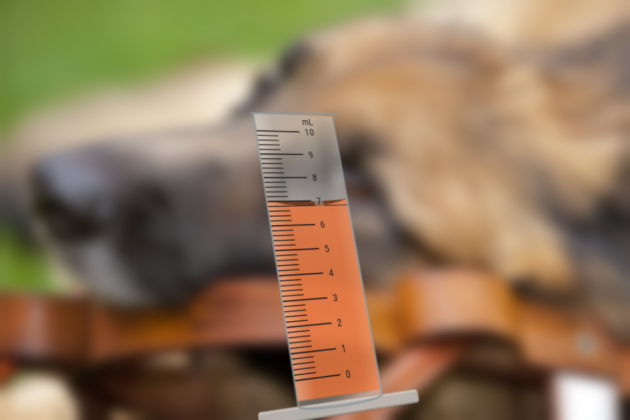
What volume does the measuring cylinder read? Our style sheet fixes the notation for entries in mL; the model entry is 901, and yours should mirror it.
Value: 6.8
